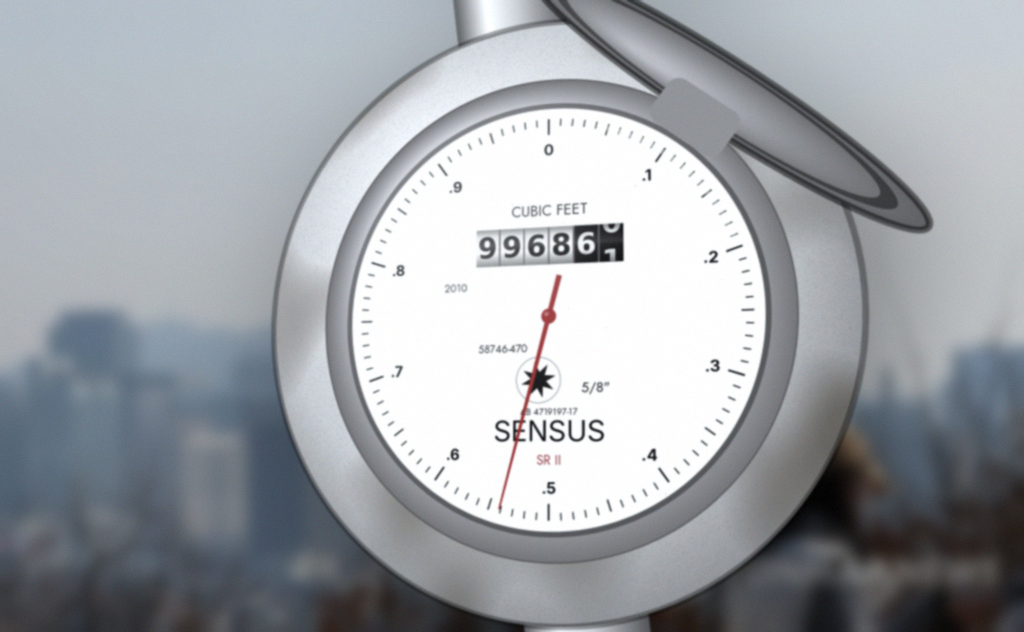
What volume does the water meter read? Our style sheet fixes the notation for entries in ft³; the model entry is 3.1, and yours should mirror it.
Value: 996860.54
